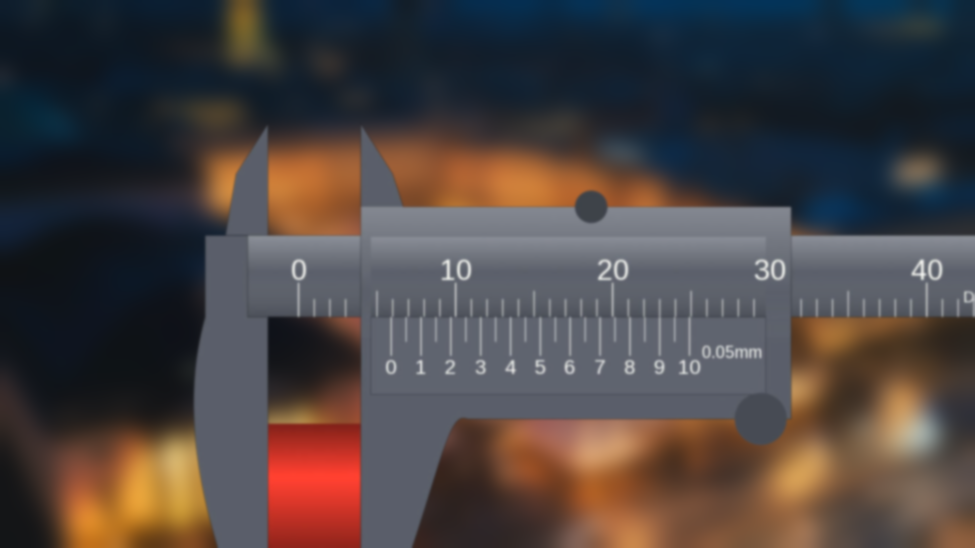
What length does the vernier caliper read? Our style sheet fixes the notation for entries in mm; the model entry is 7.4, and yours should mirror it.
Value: 5.9
